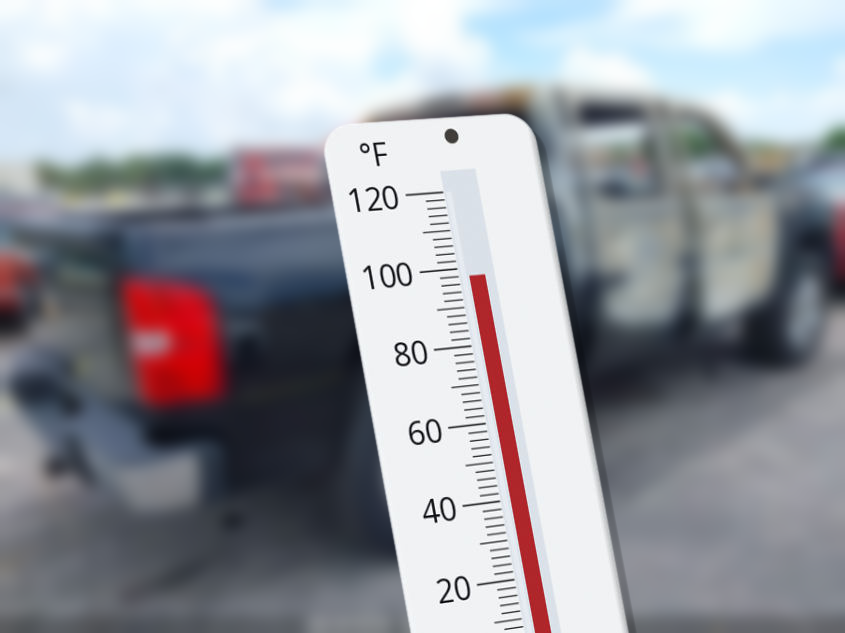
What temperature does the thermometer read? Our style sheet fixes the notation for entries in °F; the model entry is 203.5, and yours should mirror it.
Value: 98
